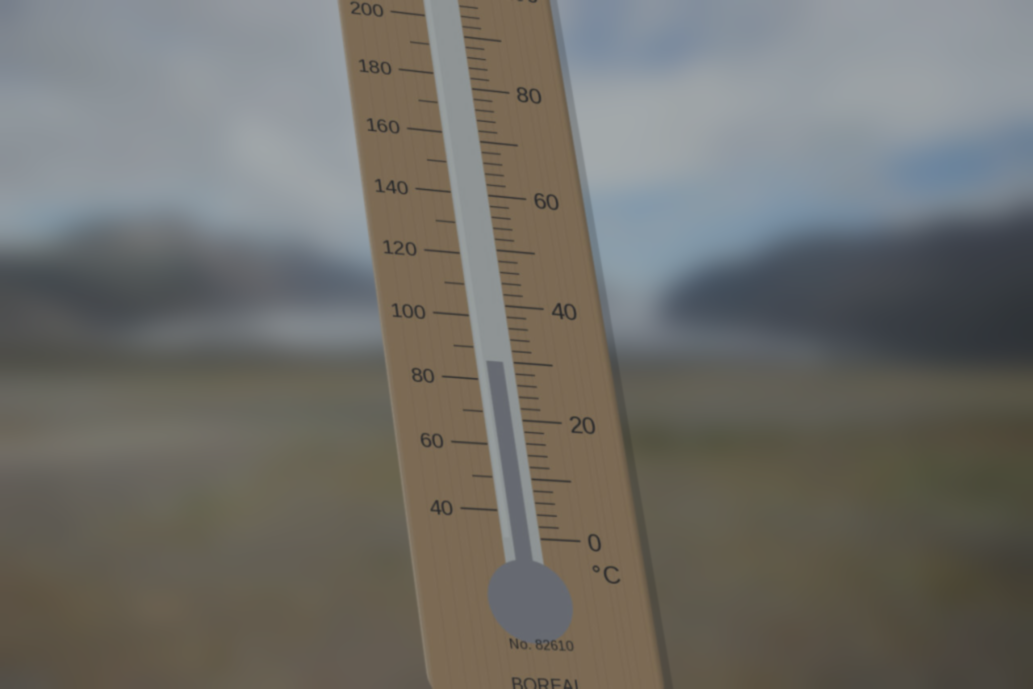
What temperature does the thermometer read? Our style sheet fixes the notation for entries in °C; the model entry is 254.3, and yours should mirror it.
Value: 30
